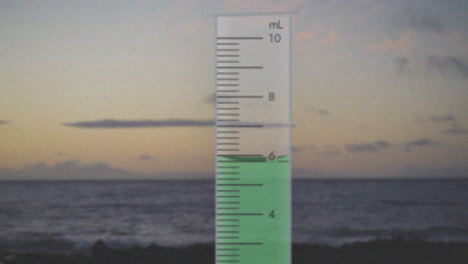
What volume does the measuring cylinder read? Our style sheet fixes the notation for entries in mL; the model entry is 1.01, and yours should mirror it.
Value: 5.8
